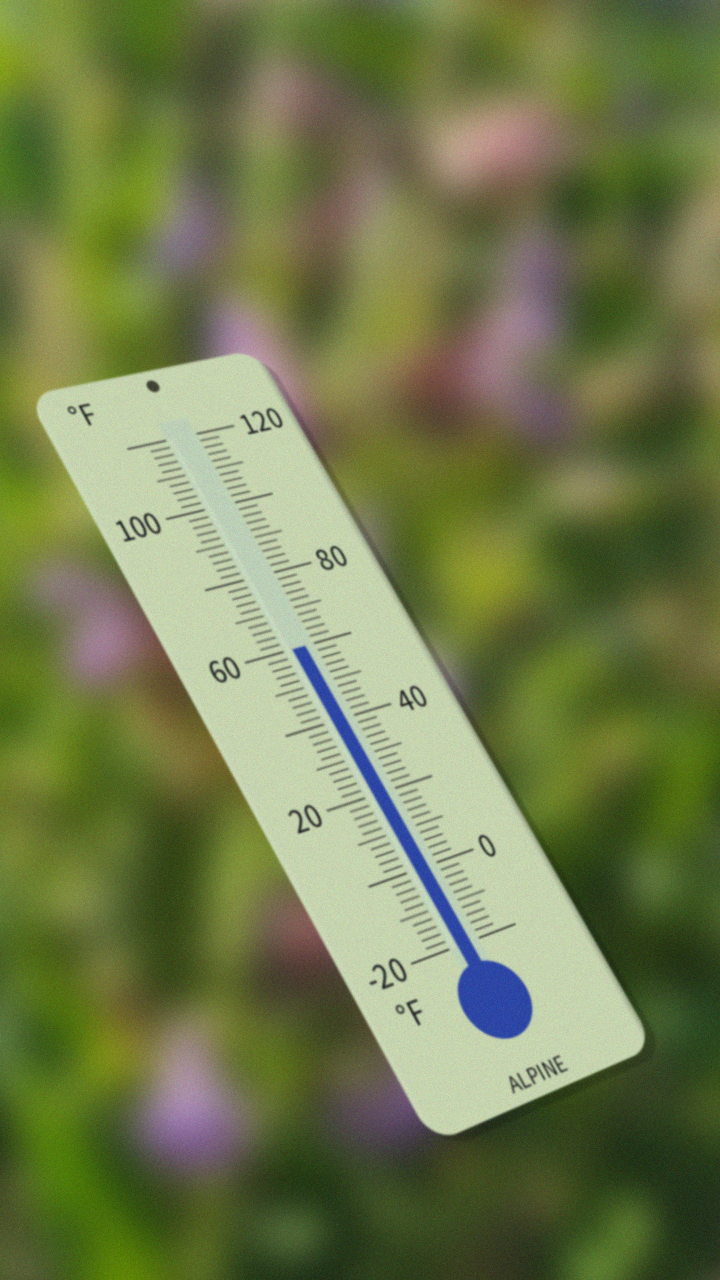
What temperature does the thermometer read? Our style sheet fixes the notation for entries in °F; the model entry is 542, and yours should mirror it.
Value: 60
